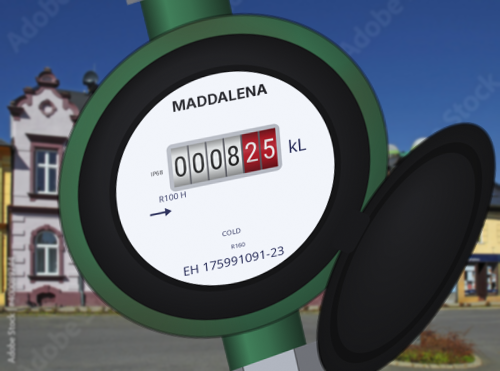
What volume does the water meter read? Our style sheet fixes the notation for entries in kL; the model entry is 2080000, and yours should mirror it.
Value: 8.25
